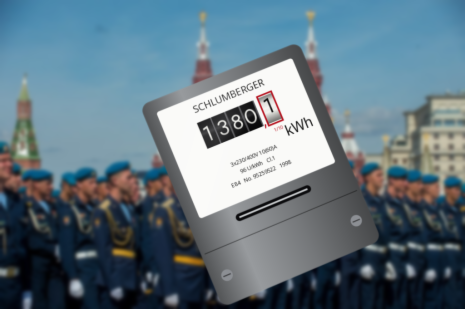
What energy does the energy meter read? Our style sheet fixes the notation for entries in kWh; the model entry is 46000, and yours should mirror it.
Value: 1380.1
